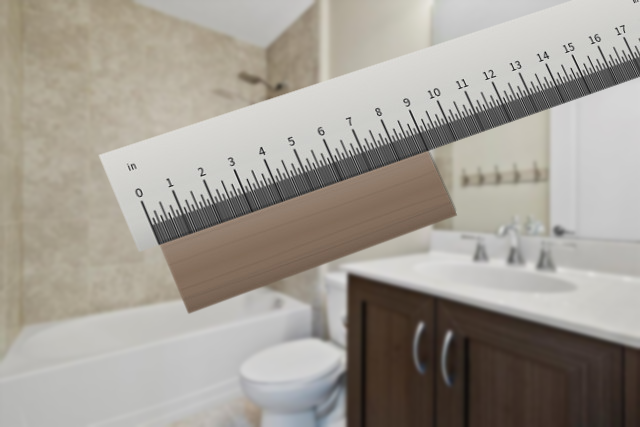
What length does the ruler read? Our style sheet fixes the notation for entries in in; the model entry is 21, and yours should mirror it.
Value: 9
